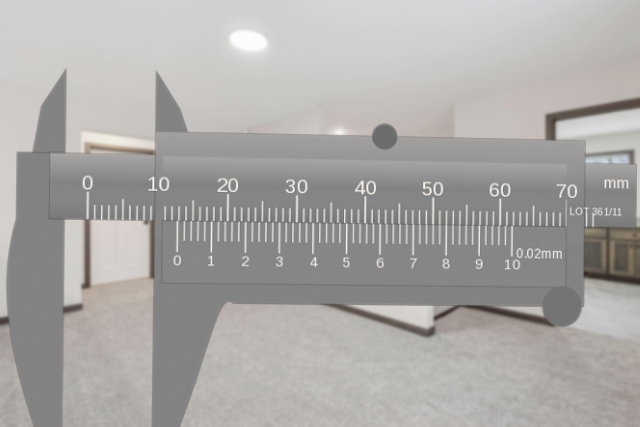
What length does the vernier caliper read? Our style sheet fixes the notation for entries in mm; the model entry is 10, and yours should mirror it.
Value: 12.8
